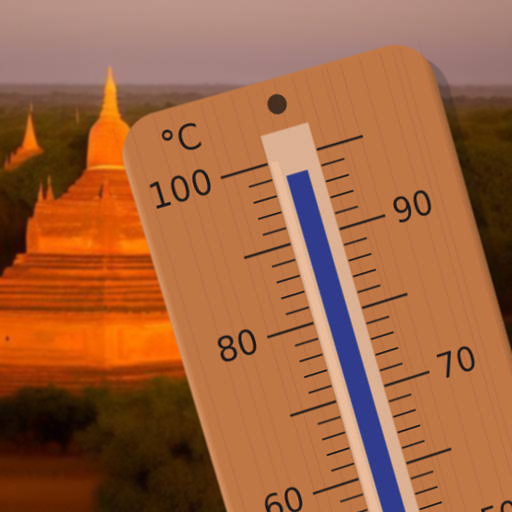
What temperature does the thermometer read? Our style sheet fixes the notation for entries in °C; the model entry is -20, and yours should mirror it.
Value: 98
